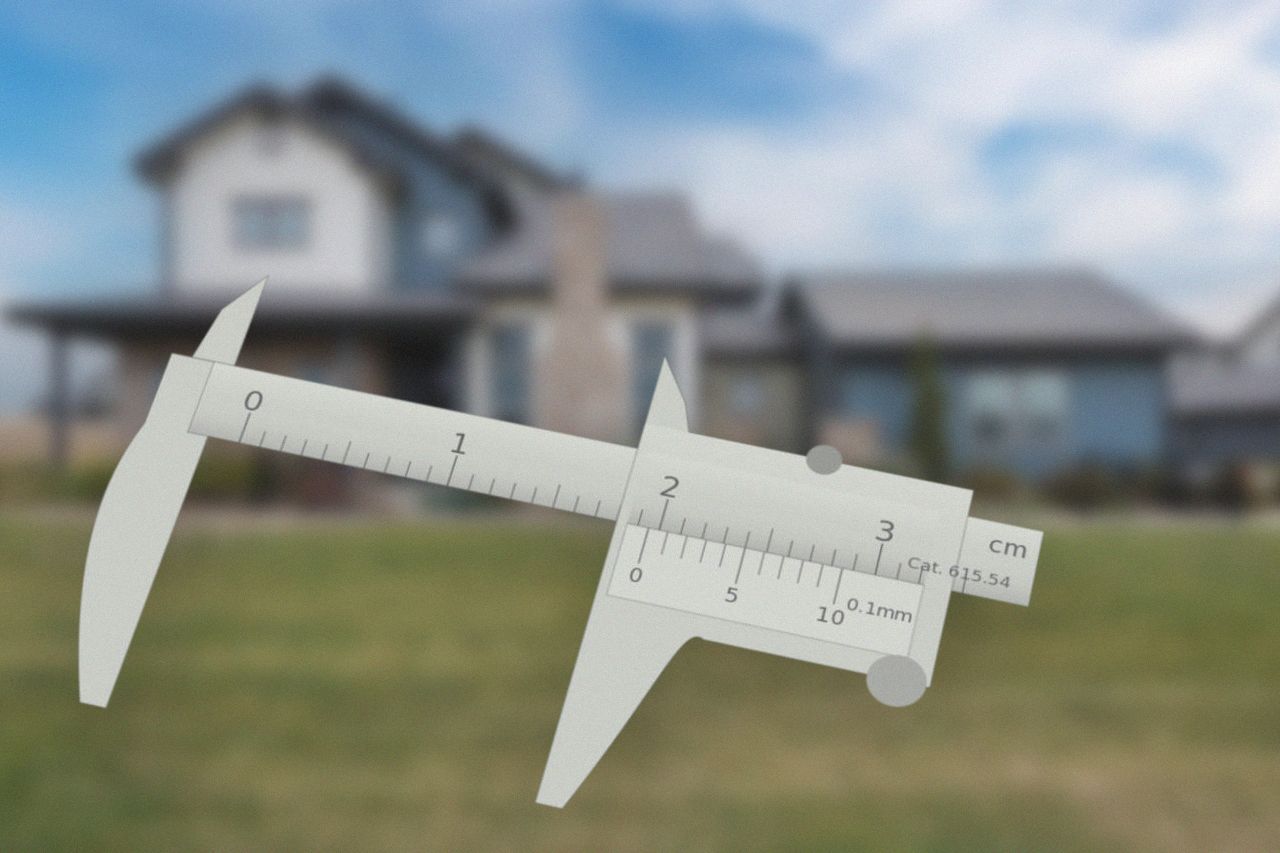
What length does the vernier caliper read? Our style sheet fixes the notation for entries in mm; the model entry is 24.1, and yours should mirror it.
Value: 19.5
